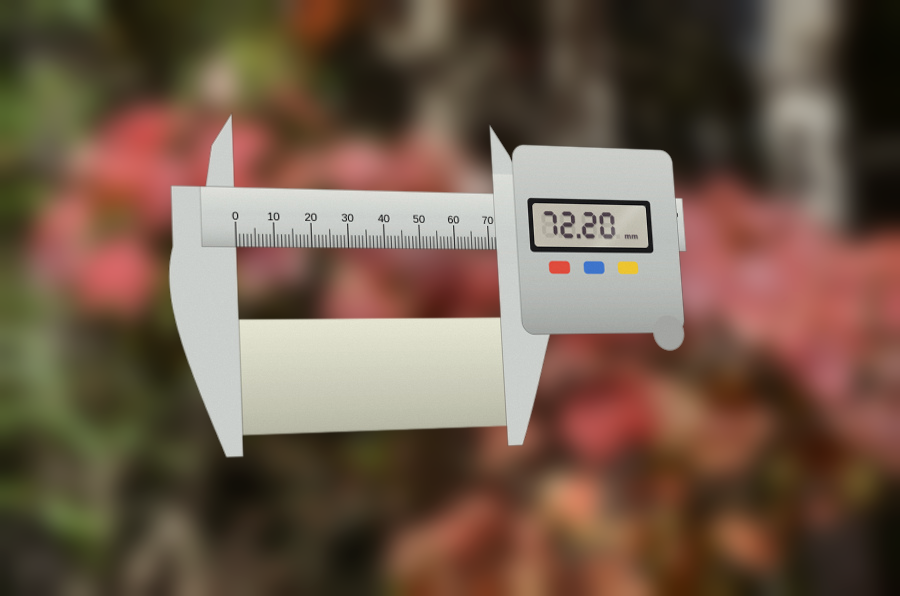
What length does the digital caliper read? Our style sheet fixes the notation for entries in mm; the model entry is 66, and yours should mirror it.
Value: 72.20
